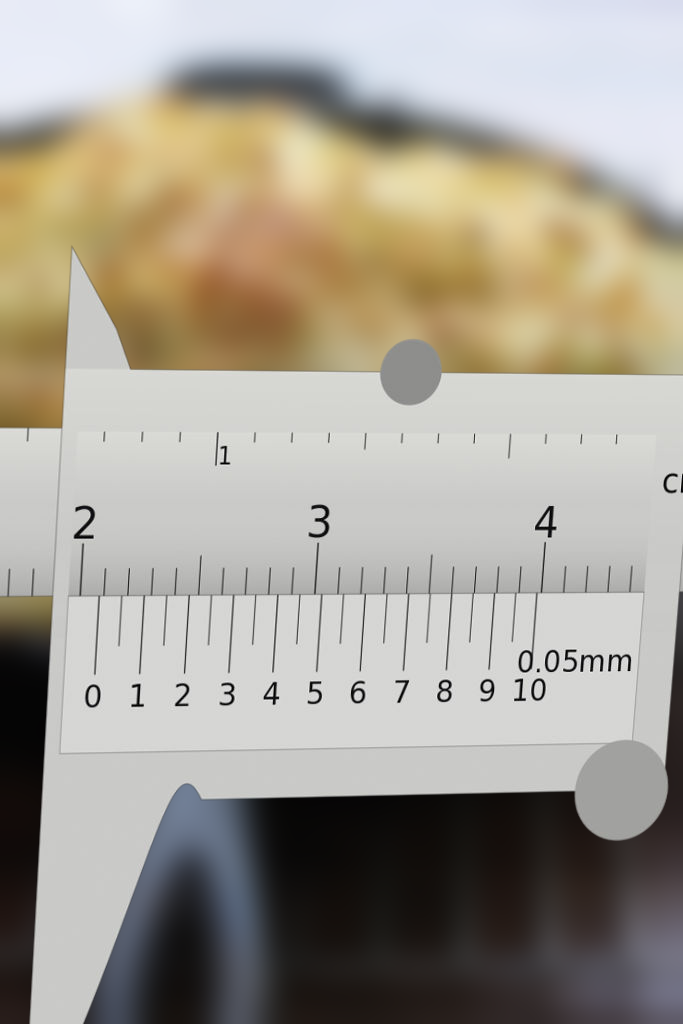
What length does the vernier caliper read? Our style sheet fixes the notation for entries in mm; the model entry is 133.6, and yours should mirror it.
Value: 20.8
